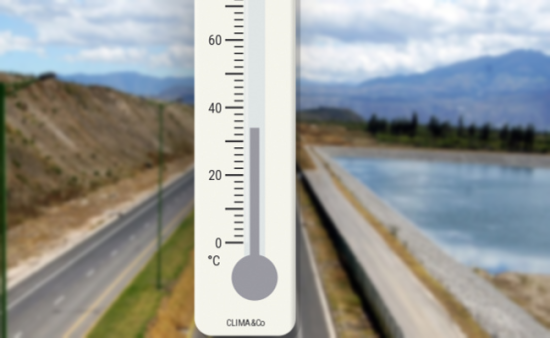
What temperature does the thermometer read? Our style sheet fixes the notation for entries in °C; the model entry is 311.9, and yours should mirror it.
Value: 34
